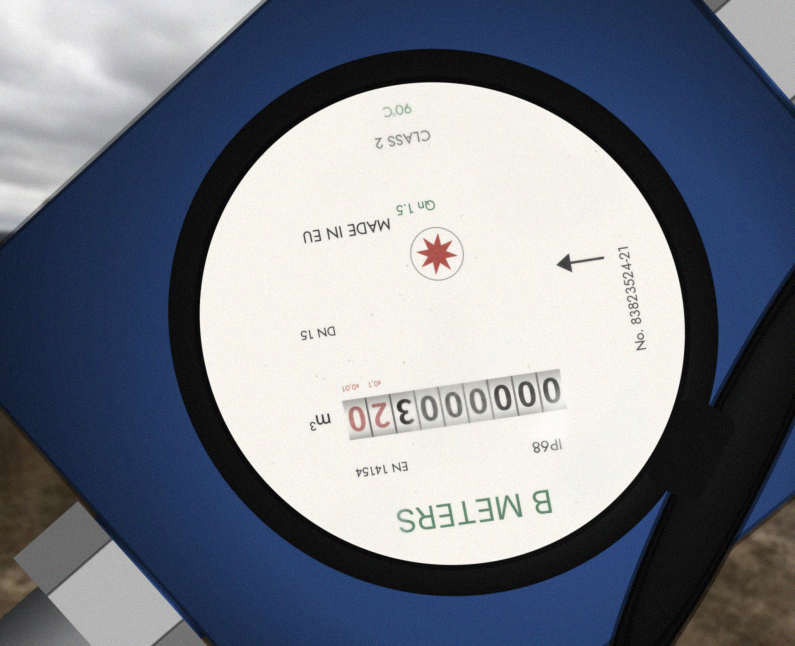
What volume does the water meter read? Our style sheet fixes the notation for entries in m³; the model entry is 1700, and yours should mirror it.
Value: 3.20
